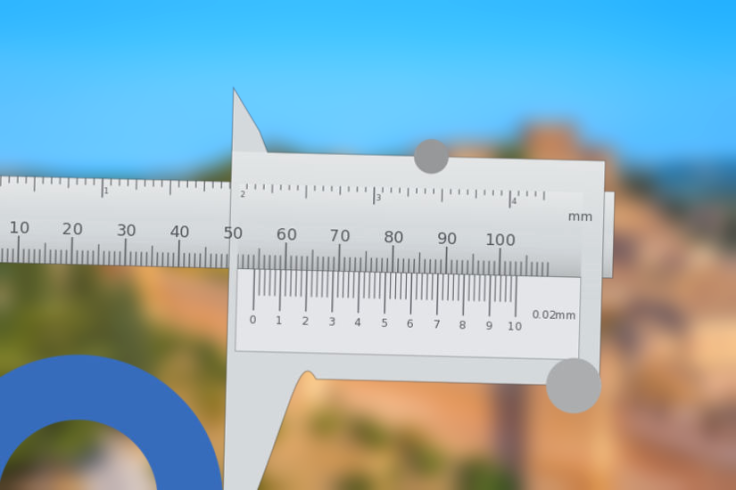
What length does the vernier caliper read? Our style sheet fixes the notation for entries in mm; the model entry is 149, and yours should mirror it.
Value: 54.2
